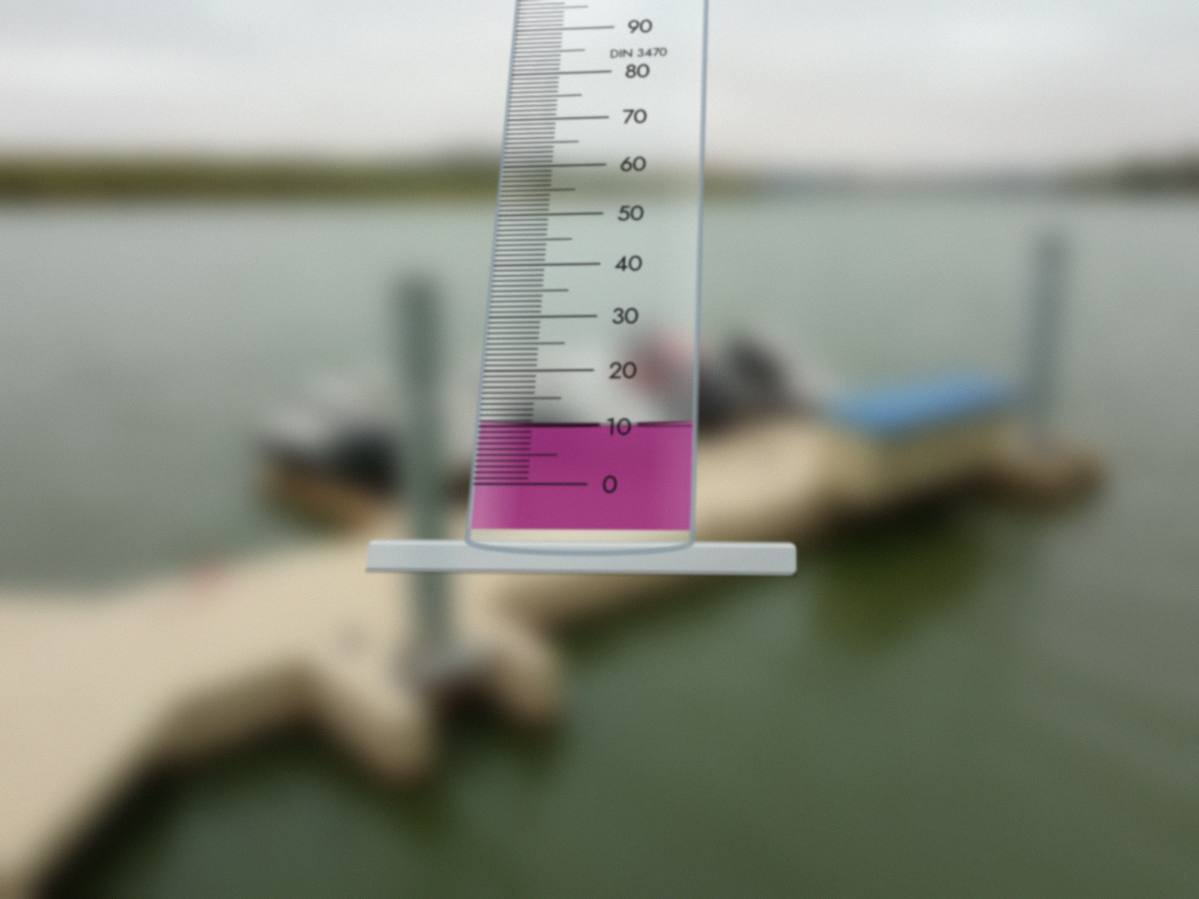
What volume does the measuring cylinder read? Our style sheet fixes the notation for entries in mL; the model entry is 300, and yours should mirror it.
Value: 10
